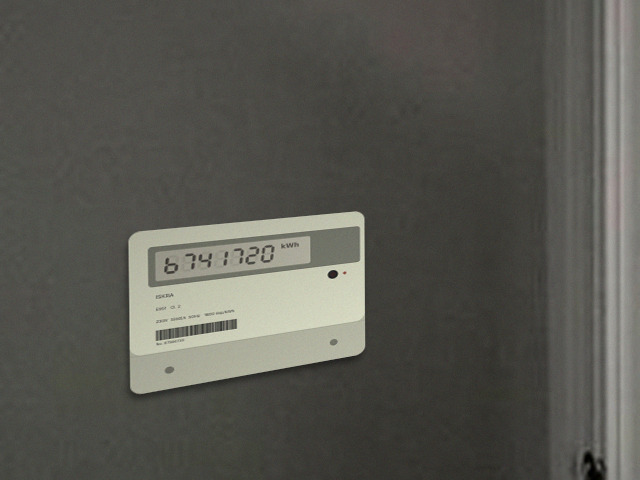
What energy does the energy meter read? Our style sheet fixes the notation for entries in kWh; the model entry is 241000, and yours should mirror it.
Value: 6741720
